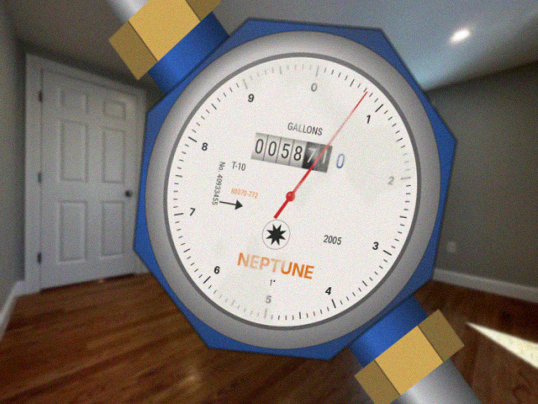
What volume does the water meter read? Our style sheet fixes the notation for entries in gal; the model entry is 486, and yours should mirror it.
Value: 58710.7
